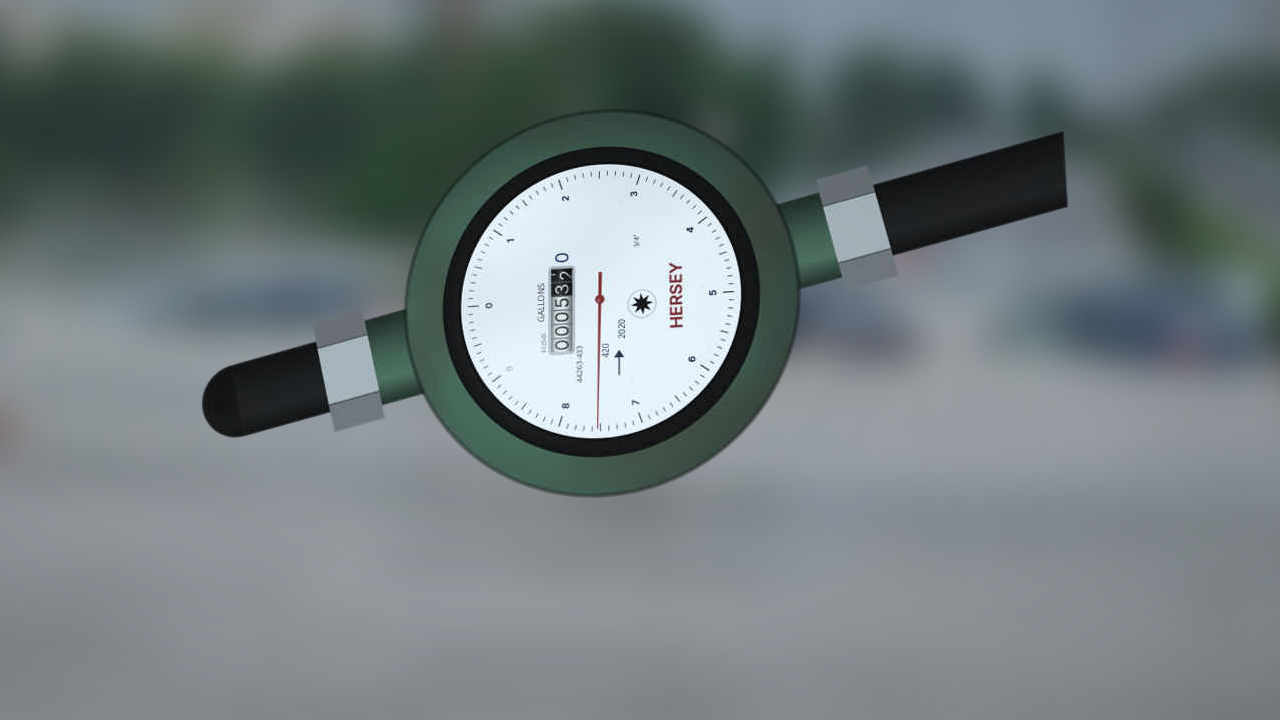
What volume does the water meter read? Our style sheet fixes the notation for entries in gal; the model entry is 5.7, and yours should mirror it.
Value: 5317.5
